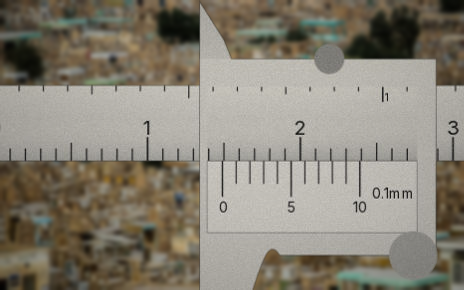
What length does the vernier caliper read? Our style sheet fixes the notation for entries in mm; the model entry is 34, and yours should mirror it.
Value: 14.9
